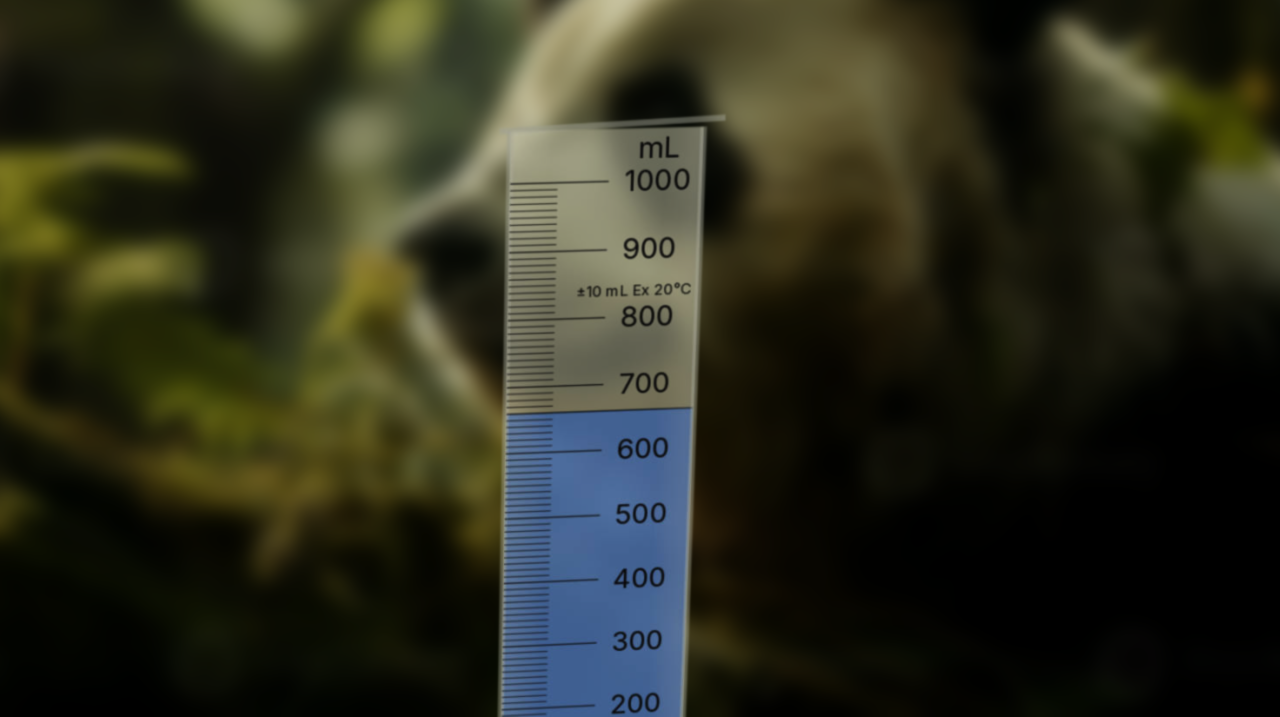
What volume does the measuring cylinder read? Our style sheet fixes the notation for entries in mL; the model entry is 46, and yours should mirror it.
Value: 660
